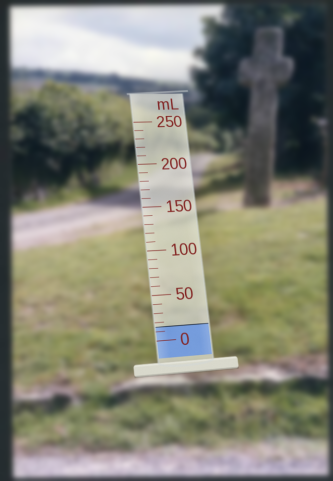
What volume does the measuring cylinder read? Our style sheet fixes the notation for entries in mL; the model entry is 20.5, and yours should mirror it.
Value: 15
